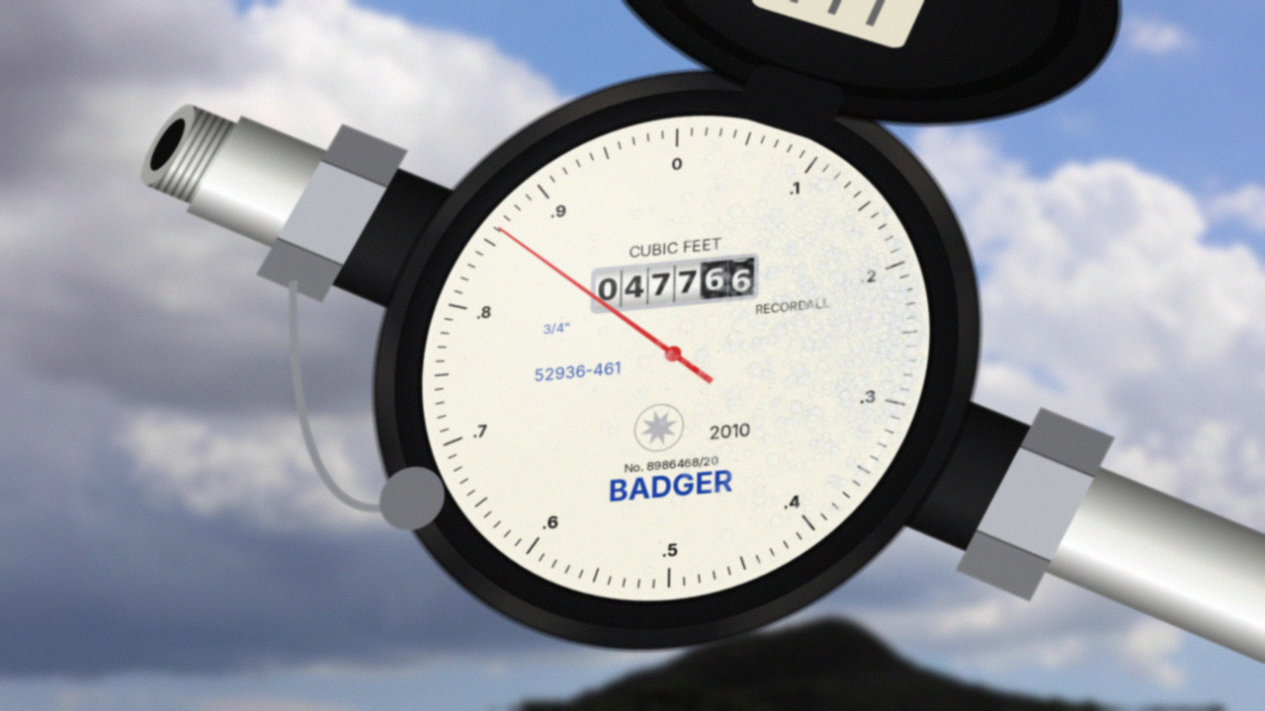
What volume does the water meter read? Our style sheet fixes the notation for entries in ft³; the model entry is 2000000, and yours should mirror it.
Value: 47765.86
